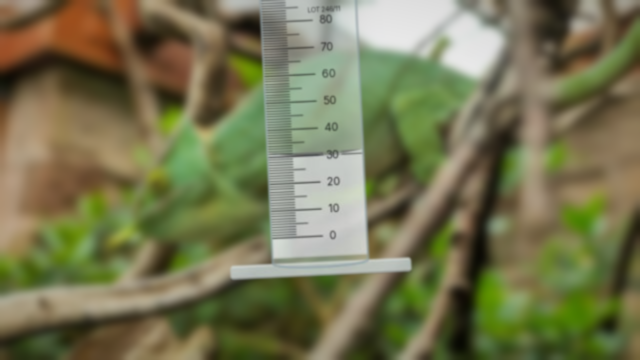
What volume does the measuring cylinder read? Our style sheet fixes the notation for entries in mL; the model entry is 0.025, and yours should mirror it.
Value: 30
